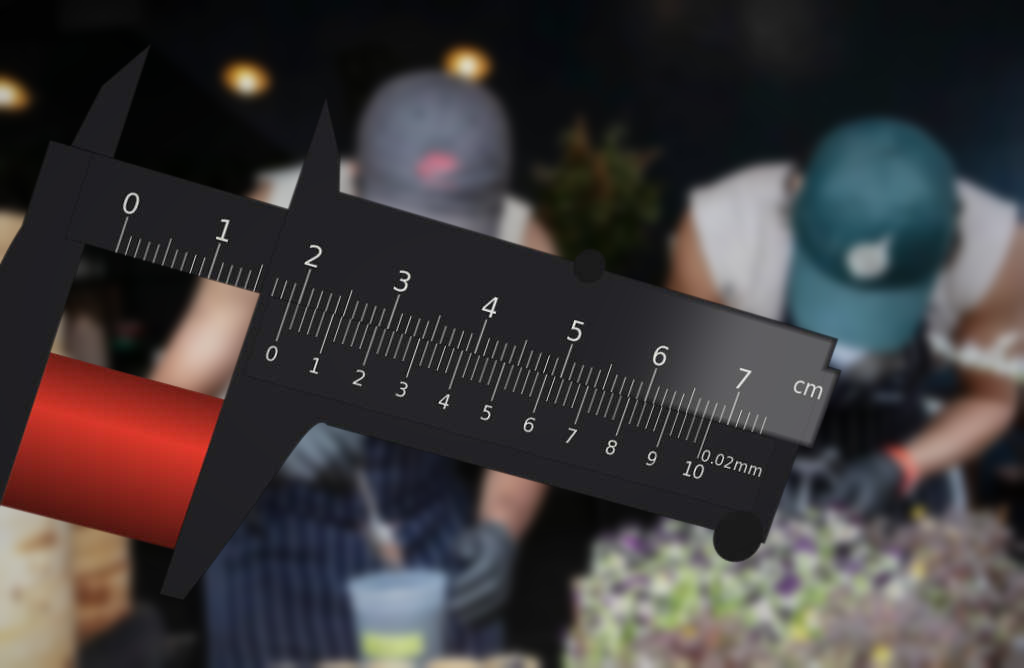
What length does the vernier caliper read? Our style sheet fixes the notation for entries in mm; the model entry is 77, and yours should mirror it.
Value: 19.0
